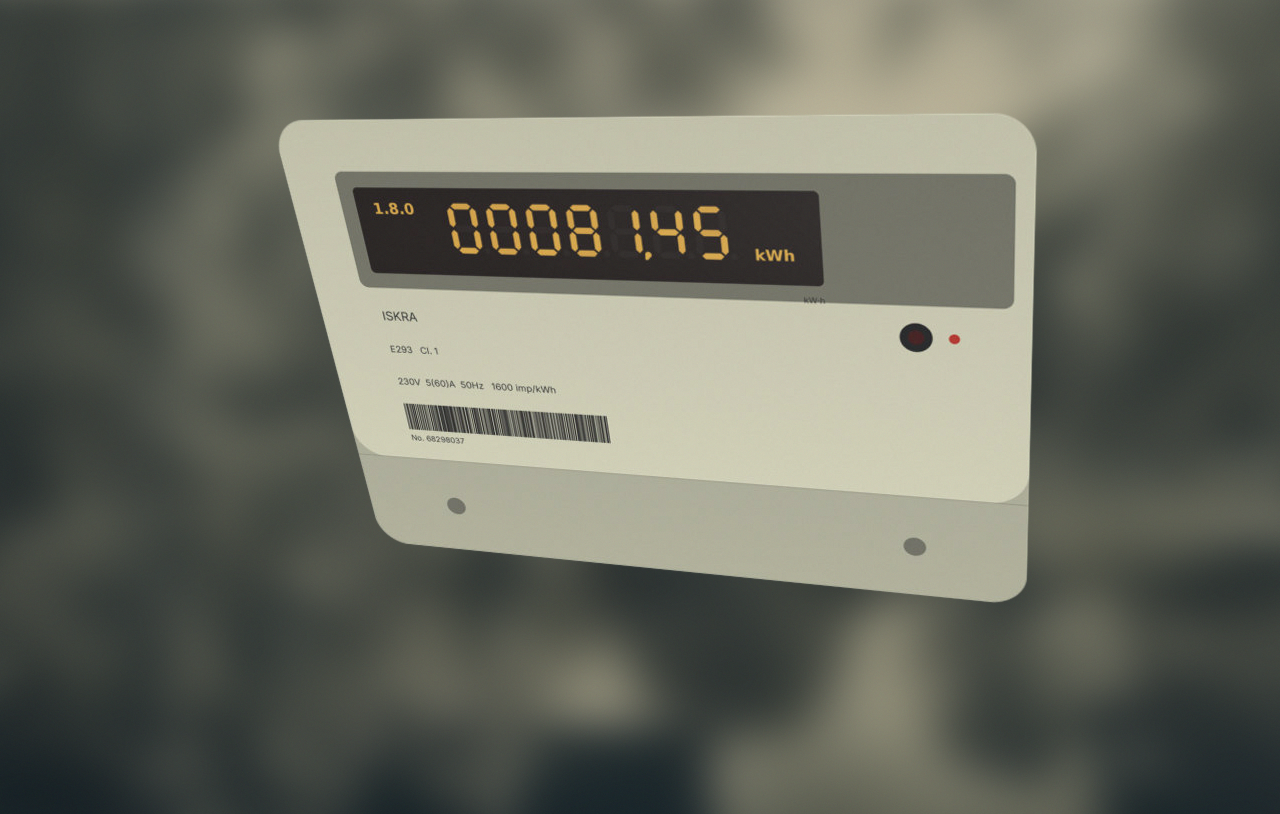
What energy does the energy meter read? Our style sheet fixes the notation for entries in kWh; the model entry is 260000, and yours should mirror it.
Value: 81.45
